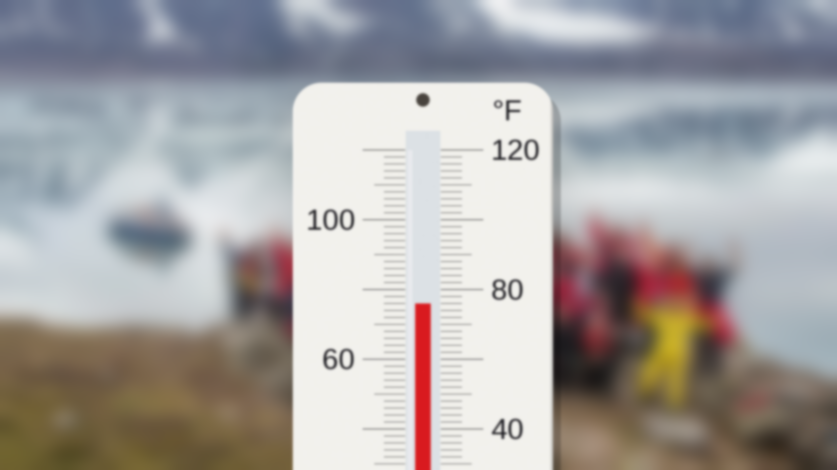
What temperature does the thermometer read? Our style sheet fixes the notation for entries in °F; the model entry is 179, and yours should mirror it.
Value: 76
